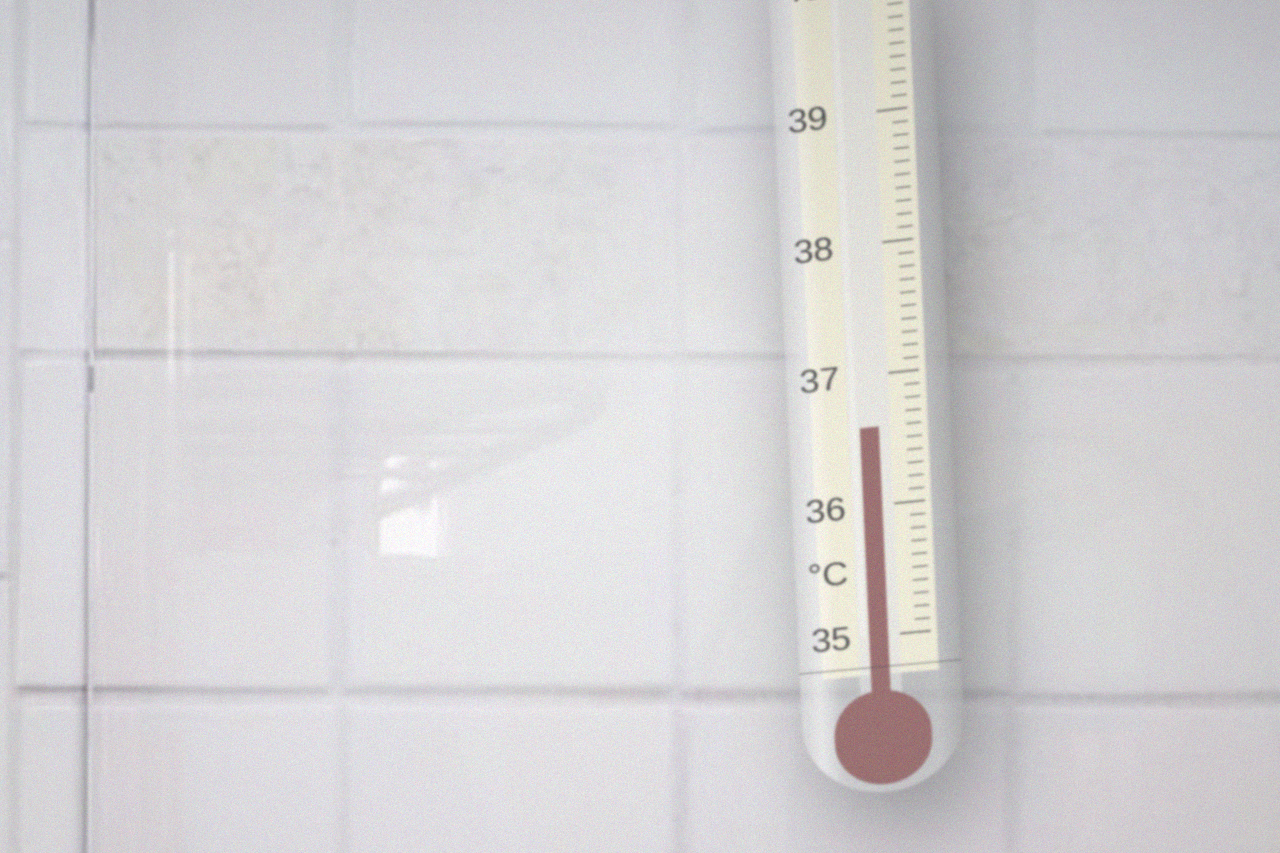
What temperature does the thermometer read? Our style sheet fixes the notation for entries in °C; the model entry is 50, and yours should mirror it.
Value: 36.6
